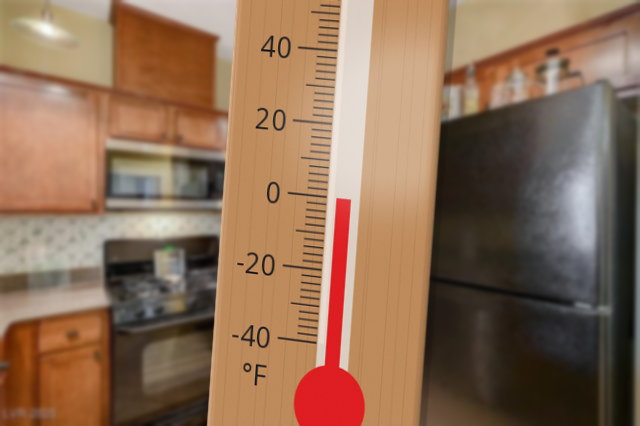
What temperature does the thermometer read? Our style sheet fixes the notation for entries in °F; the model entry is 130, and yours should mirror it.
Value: 0
